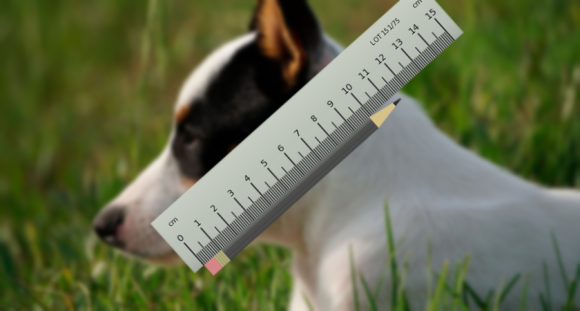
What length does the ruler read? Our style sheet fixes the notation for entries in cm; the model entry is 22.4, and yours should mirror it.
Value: 11.5
